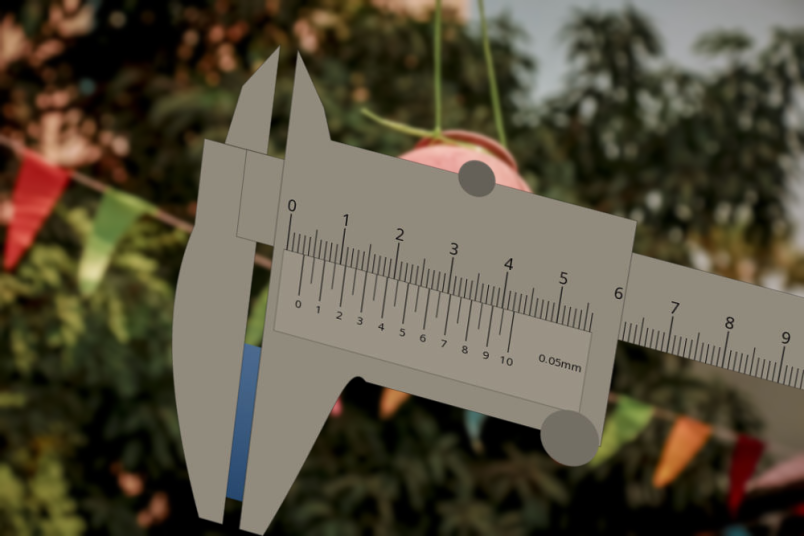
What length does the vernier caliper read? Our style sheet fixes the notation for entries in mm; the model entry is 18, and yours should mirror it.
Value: 3.2
